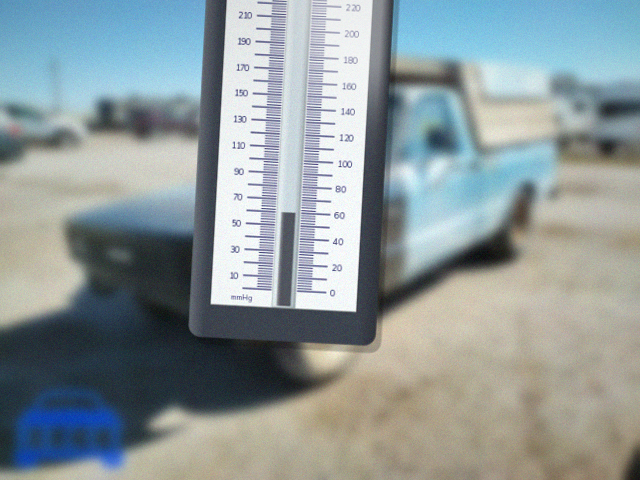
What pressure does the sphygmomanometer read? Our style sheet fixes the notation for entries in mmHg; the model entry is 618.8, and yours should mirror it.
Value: 60
